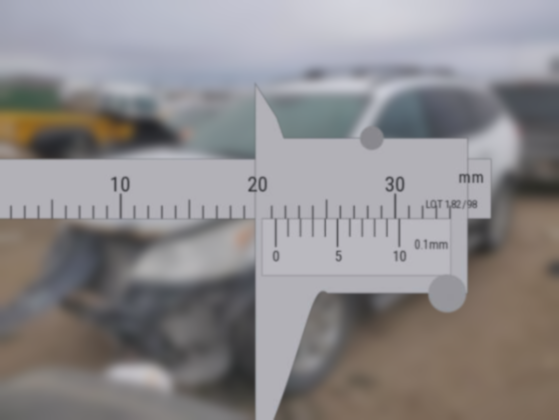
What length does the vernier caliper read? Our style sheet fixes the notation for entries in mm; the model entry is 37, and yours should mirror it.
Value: 21.3
